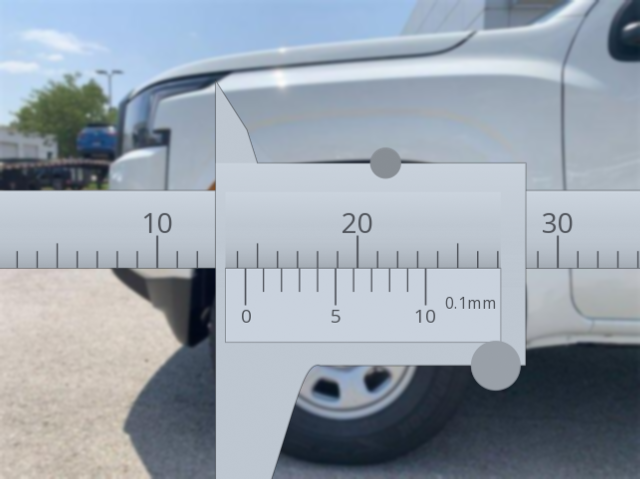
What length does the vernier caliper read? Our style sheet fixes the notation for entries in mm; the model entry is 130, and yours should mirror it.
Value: 14.4
